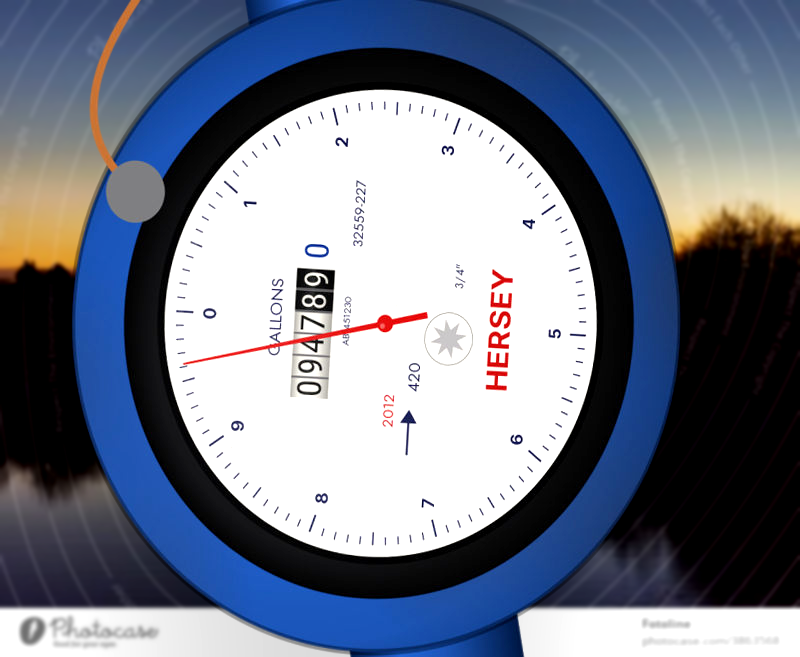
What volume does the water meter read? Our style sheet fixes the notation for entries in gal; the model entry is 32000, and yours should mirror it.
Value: 947889.6
